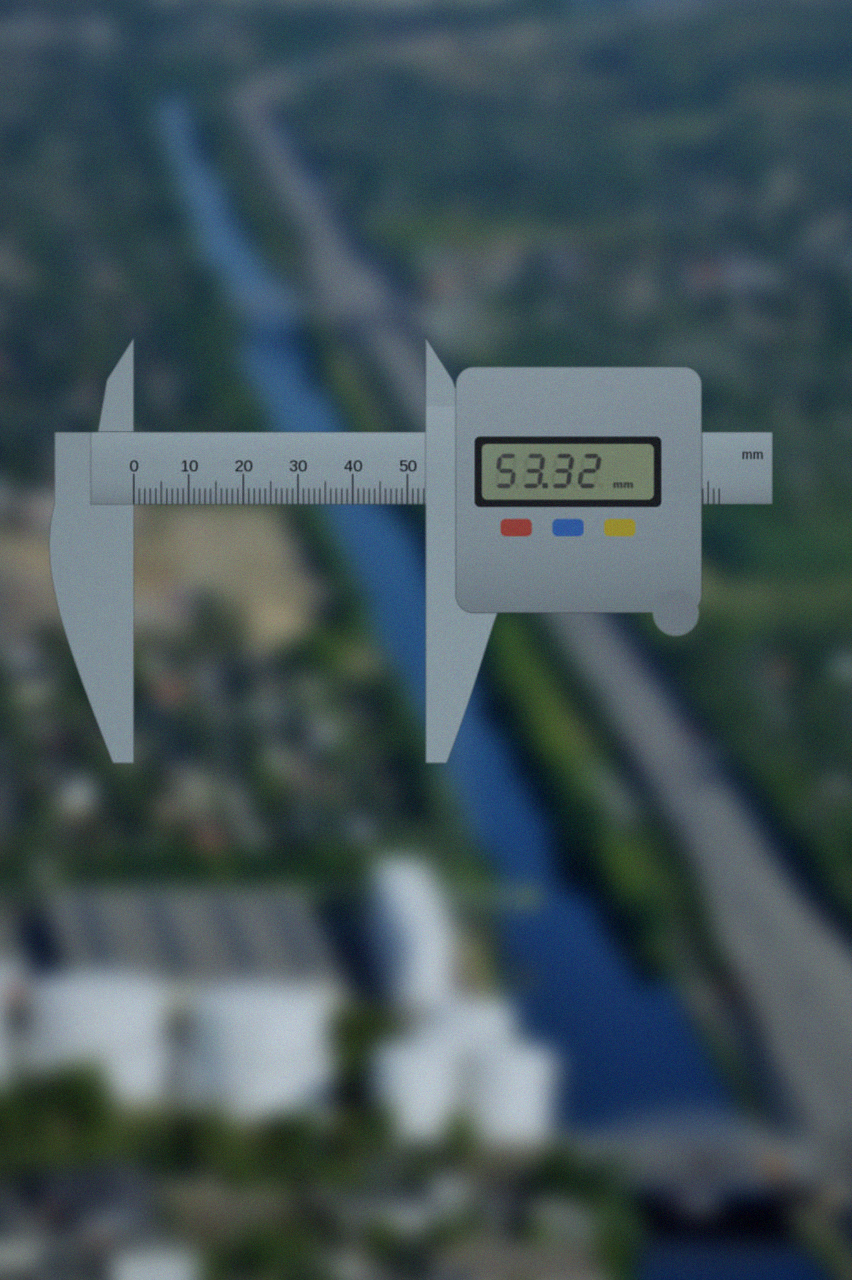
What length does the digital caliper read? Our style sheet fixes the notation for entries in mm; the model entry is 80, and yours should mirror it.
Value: 53.32
